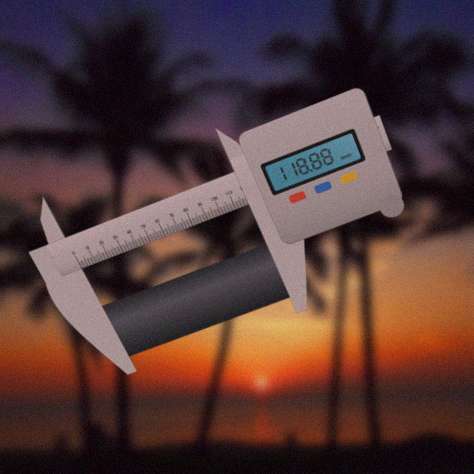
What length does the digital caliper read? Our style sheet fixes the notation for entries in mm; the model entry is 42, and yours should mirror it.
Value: 118.88
